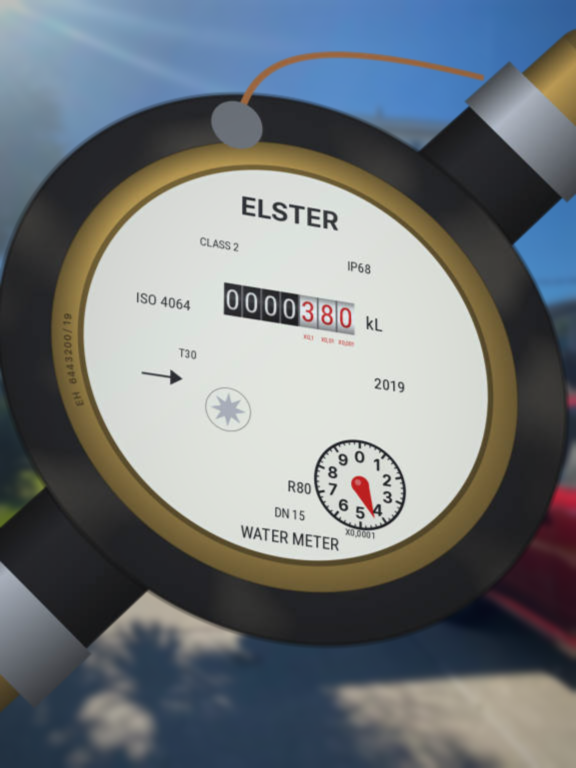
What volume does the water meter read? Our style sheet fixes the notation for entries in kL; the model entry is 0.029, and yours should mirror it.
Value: 0.3804
